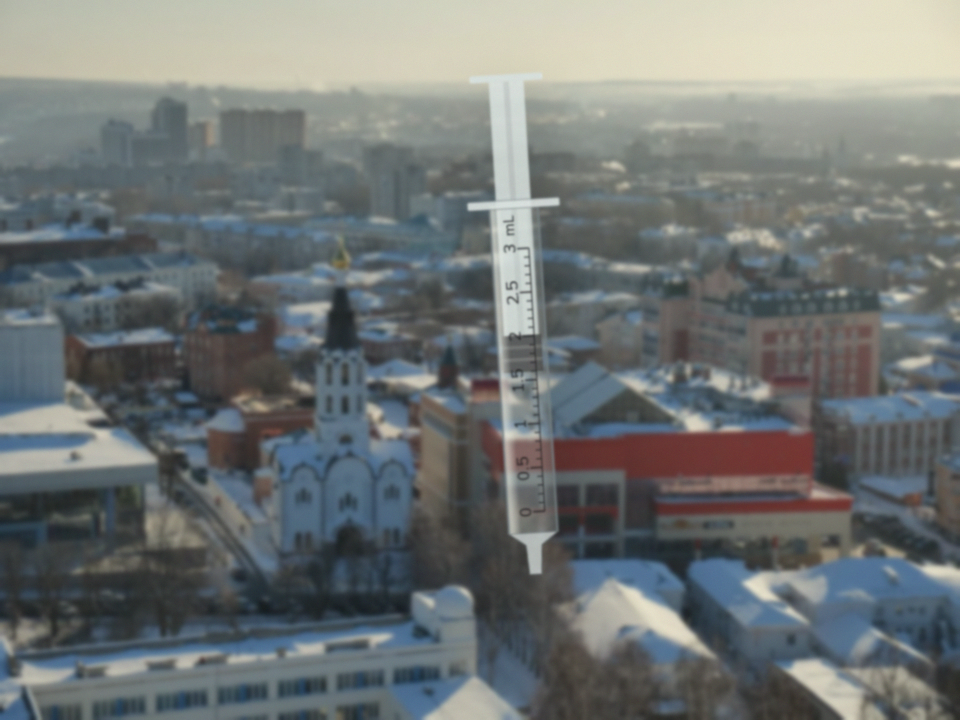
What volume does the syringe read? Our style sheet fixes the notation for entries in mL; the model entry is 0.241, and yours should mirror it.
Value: 1.6
